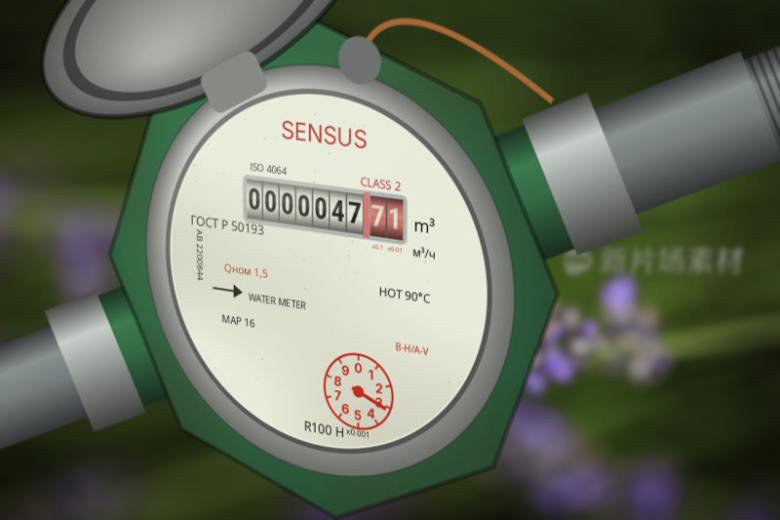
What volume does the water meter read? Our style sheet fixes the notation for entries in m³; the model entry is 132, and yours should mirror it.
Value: 47.713
